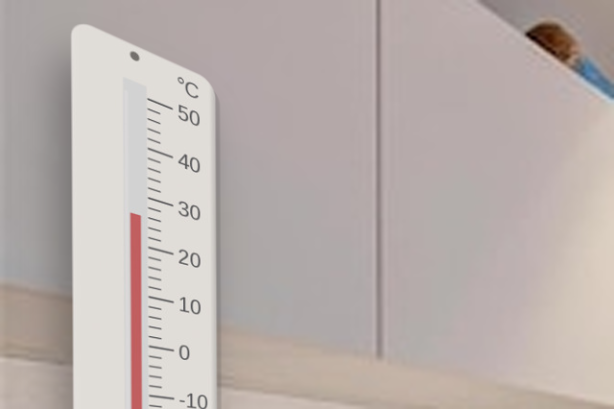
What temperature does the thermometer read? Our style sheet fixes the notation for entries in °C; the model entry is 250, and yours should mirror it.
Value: 26
